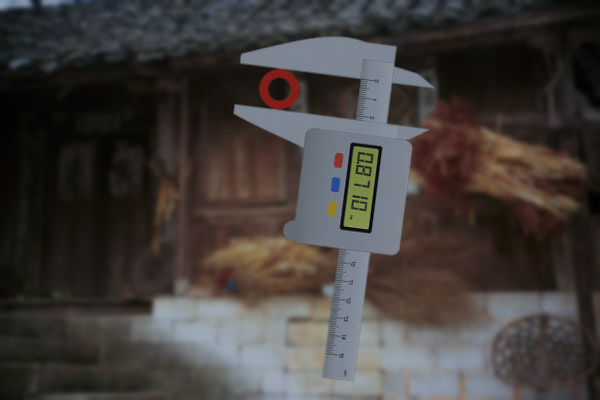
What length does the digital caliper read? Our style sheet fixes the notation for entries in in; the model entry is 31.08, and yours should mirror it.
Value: 0.8710
